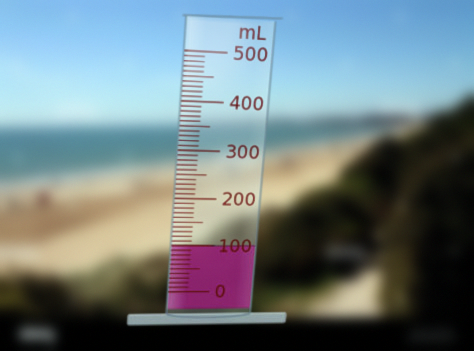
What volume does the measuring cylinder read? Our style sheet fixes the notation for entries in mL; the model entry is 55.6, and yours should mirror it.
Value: 100
